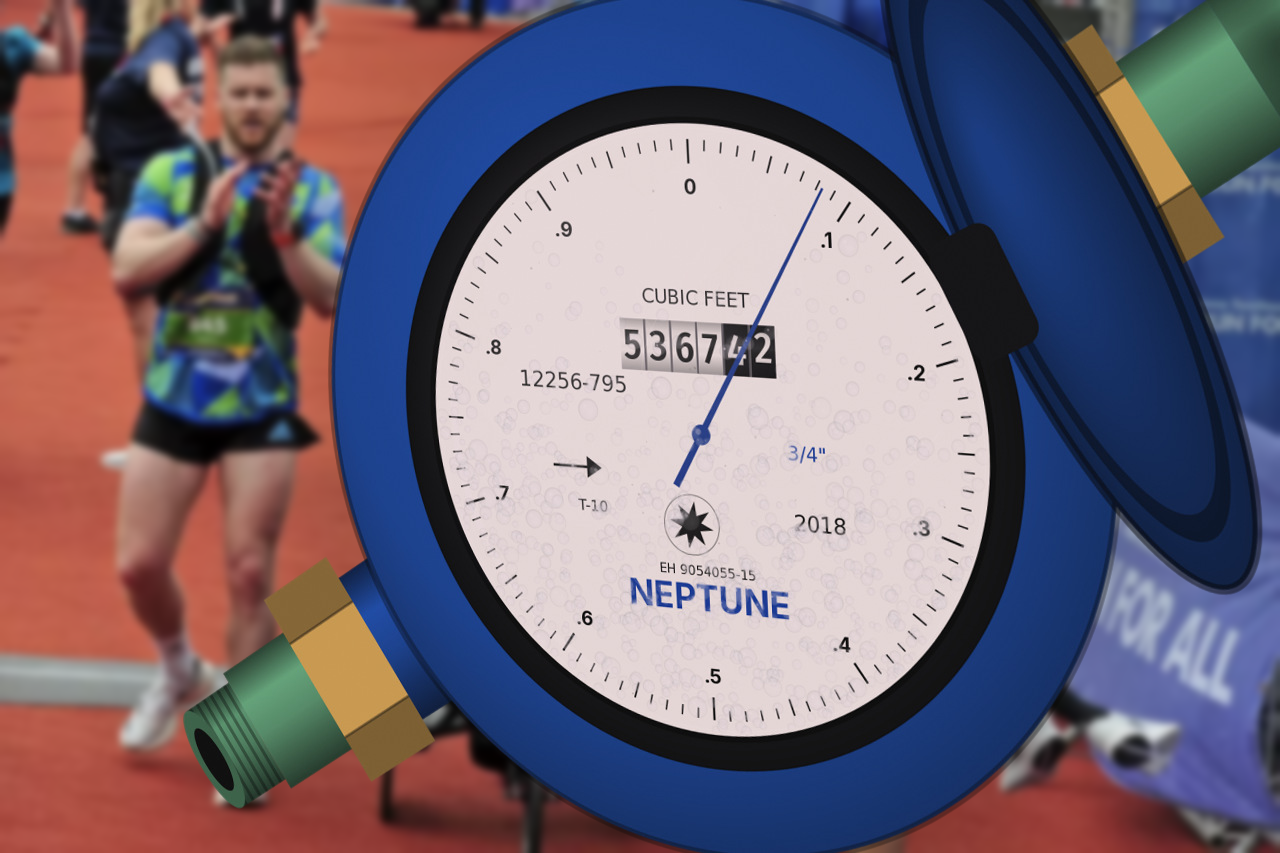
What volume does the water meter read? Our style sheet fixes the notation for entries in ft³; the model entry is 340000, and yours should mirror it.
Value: 536742.08
